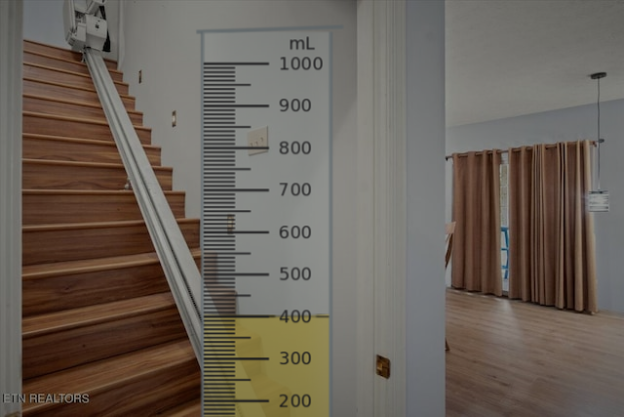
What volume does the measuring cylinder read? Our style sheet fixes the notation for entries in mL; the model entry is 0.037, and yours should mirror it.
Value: 400
